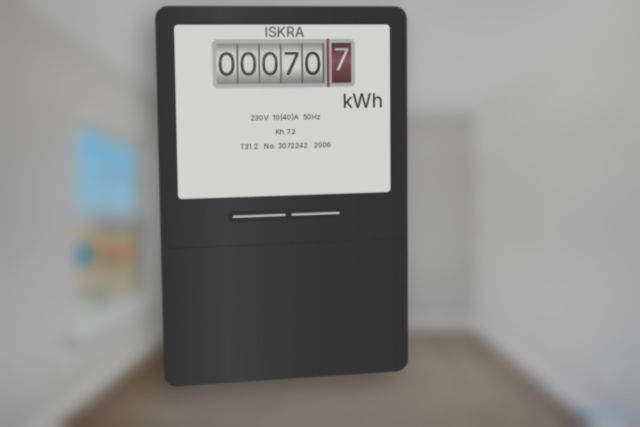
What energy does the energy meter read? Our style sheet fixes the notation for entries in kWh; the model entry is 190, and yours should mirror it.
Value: 70.7
